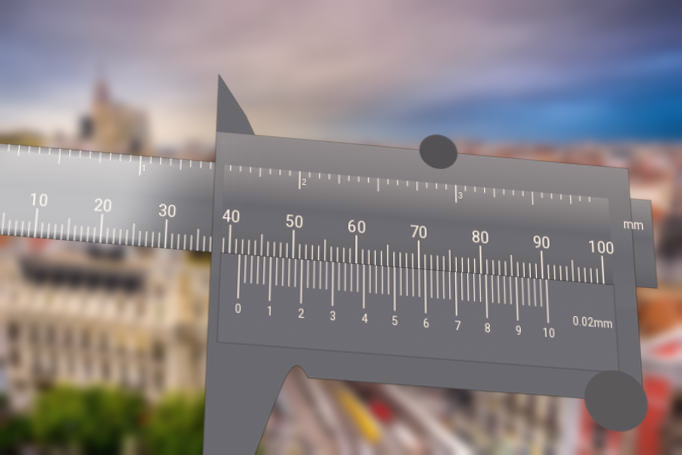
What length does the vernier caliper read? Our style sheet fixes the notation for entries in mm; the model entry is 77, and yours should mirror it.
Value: 41.6
